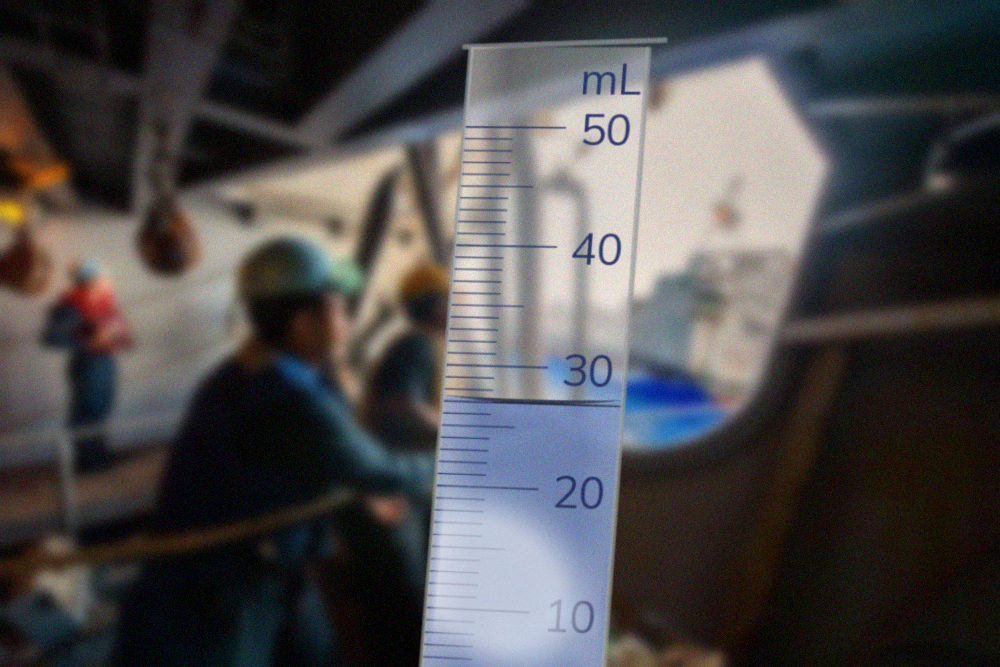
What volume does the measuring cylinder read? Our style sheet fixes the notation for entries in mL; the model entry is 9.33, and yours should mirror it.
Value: 27
